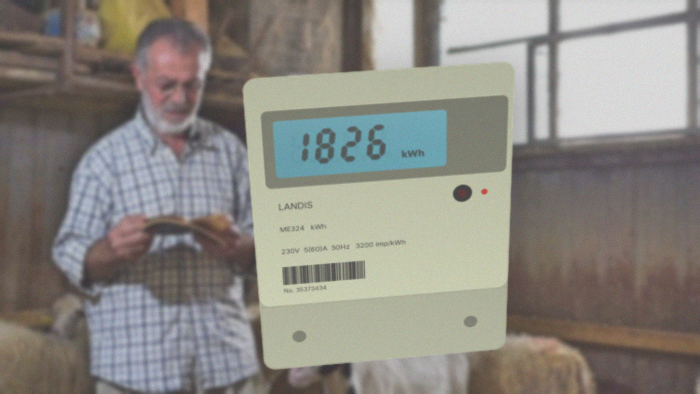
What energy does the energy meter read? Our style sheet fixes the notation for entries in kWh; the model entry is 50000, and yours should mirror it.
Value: 1826
